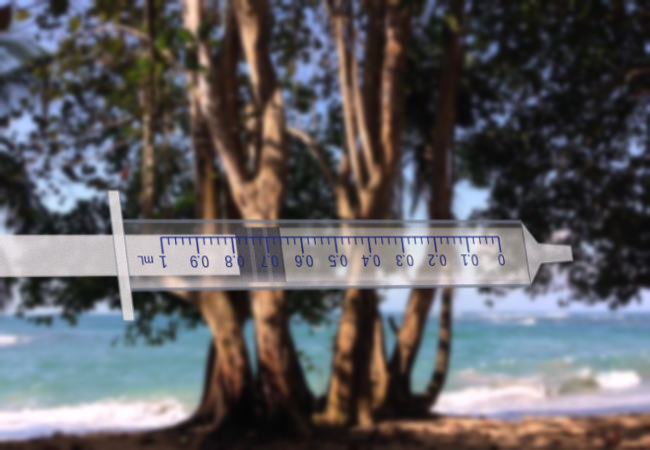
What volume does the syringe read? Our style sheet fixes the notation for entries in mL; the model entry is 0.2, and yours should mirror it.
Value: 0.66
